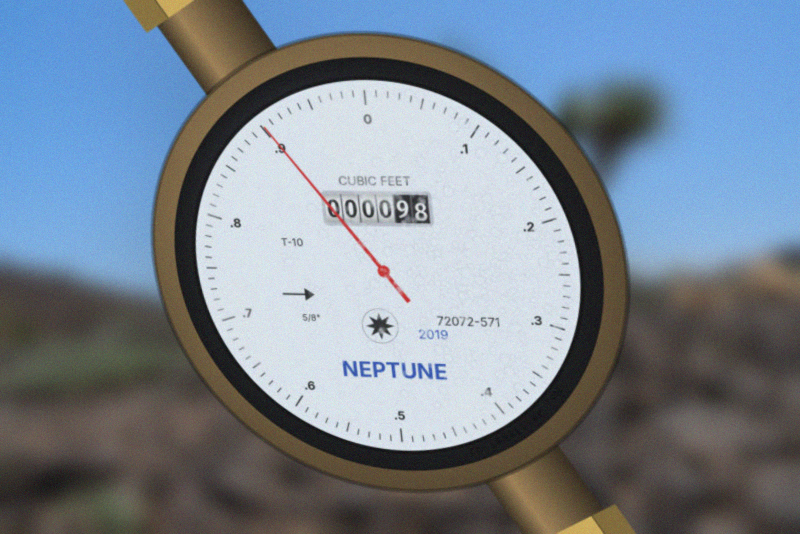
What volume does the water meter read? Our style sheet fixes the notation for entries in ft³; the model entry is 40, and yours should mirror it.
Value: 97.90
